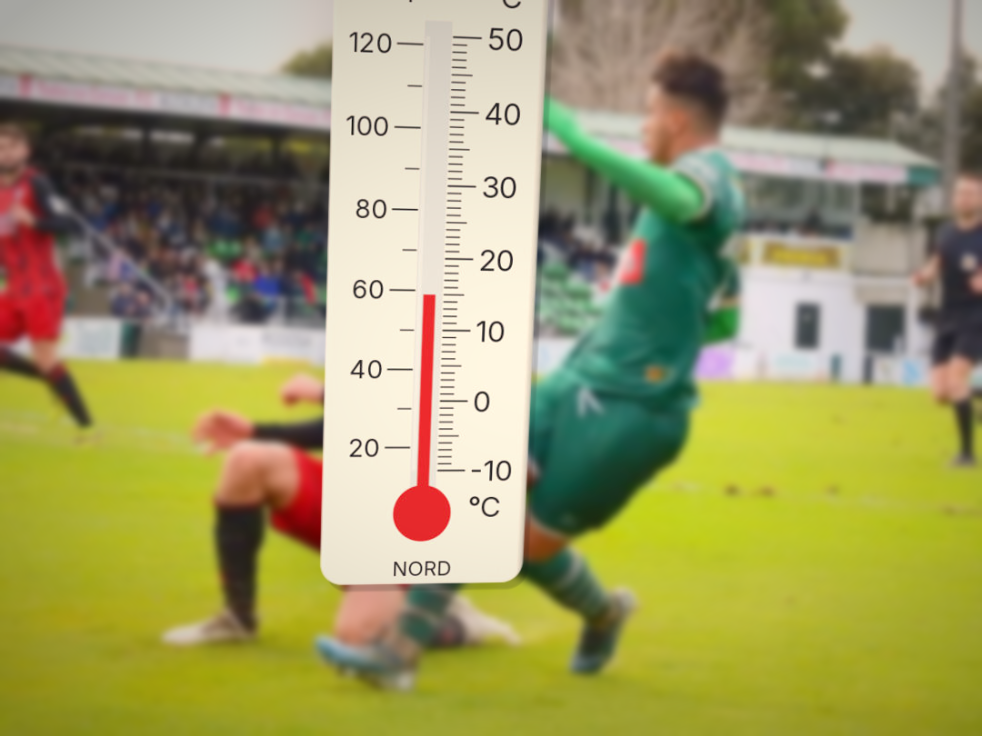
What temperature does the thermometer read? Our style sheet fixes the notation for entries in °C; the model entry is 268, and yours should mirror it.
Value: 15
